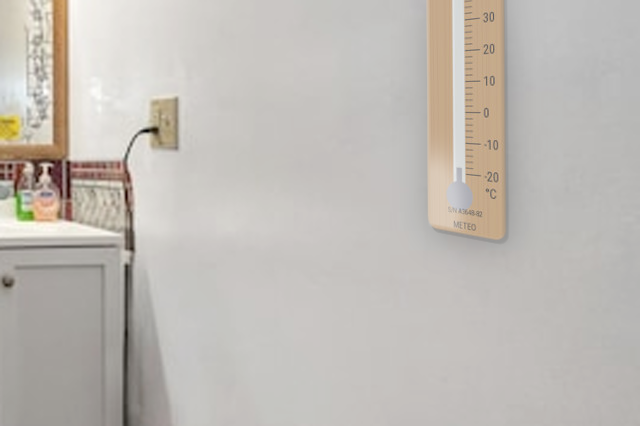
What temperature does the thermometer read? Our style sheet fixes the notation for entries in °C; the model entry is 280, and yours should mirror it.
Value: -18
